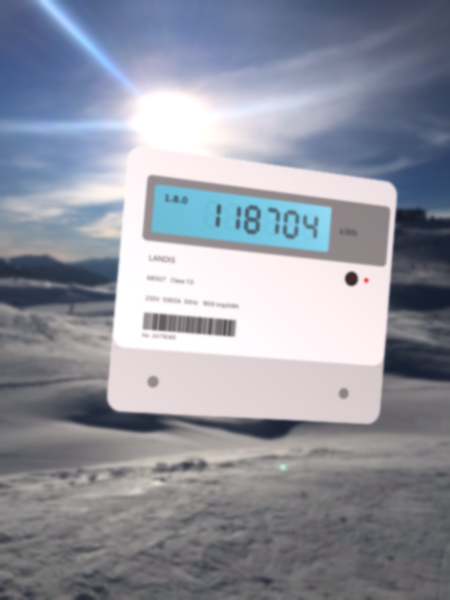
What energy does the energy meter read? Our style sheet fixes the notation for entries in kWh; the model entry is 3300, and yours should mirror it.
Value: 118704
